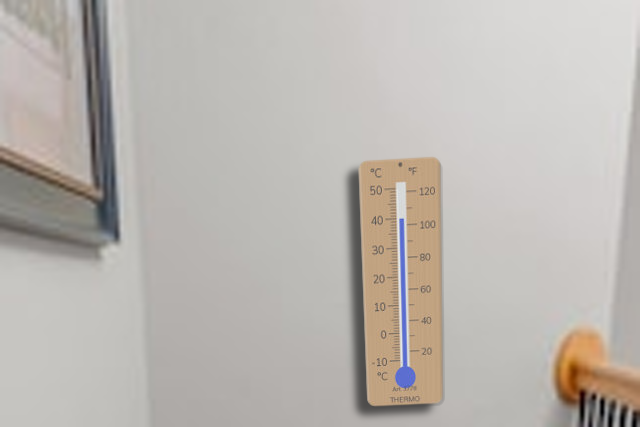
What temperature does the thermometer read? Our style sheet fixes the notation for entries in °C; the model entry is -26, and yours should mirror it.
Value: 40
